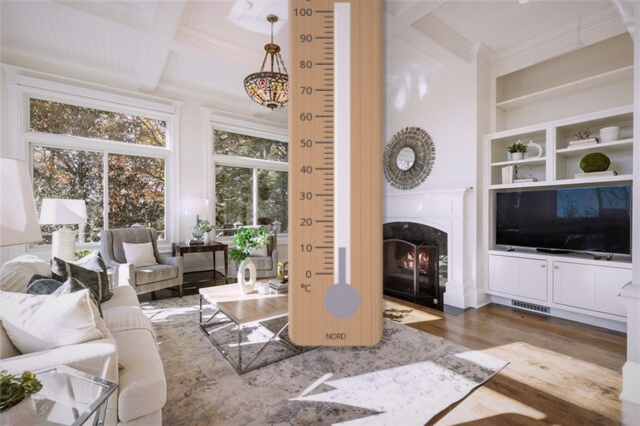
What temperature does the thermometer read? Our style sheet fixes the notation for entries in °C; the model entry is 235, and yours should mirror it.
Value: 10
